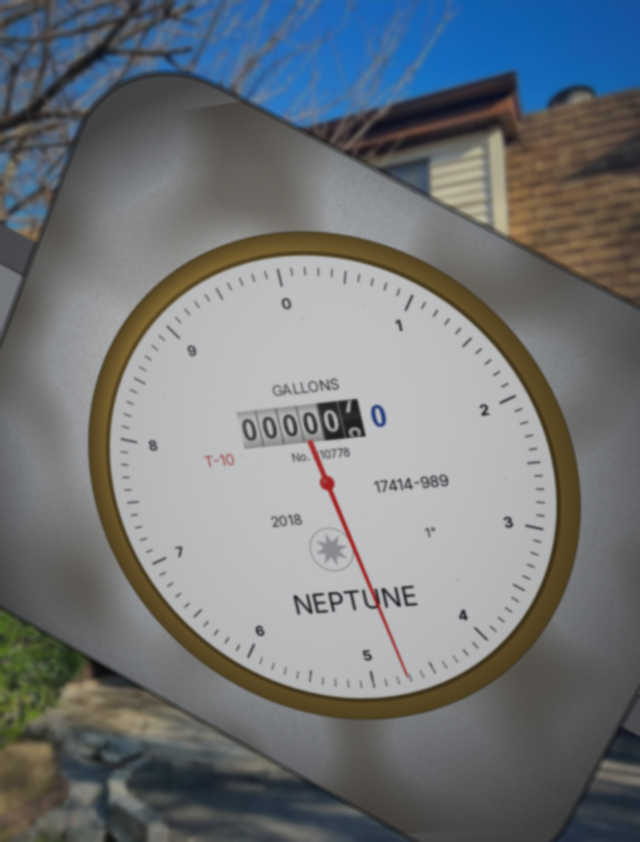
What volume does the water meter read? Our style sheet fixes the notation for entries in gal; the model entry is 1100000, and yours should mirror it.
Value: 74.7
